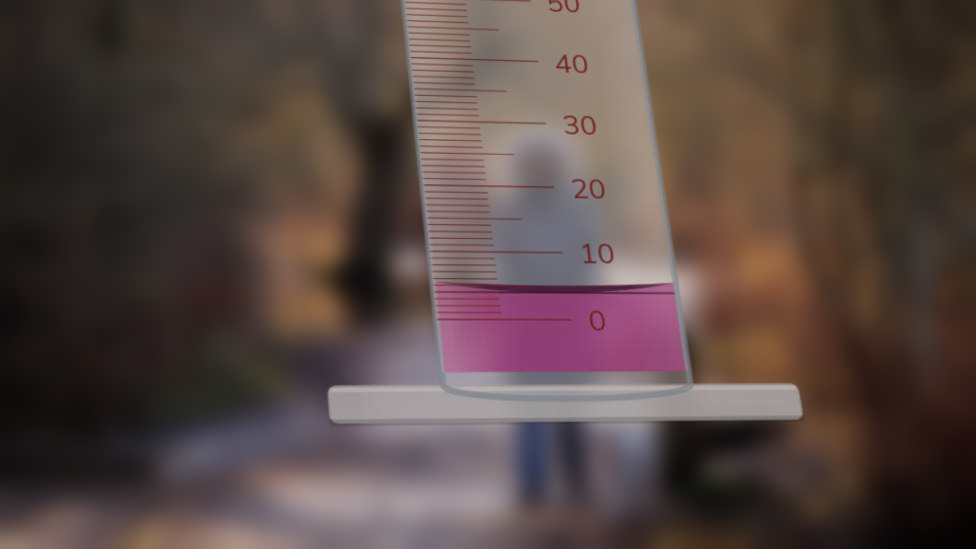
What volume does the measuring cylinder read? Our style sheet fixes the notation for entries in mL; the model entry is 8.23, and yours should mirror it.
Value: 4
